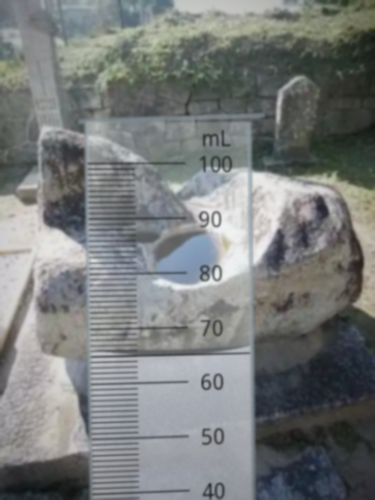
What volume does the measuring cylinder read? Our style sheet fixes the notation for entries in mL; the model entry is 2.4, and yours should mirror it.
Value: 65
